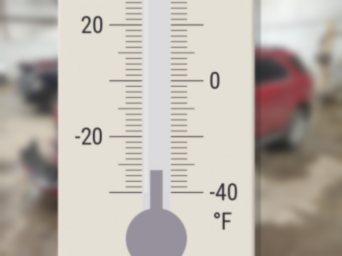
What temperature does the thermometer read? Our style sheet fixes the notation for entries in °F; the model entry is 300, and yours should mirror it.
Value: -32
